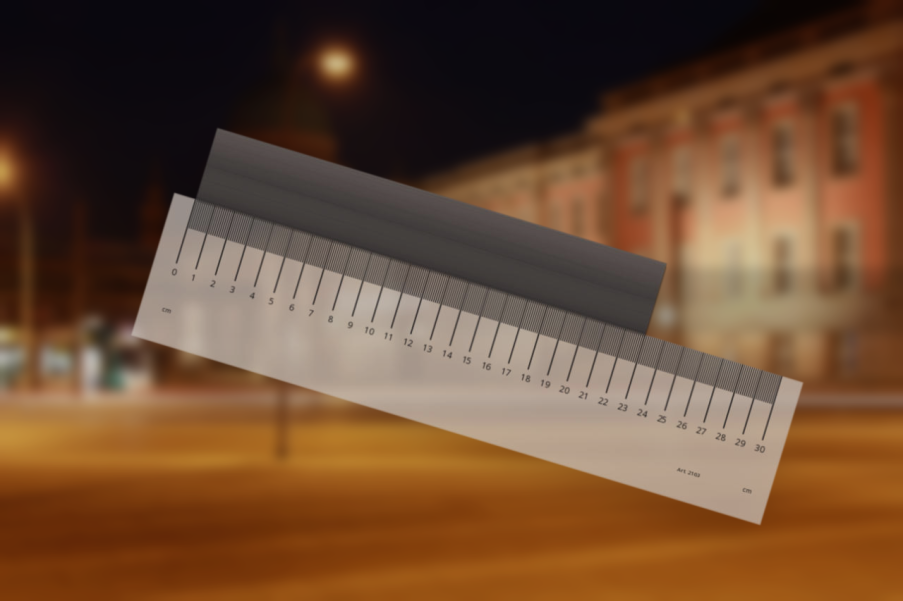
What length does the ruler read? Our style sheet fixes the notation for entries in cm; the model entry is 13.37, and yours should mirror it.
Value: 23
